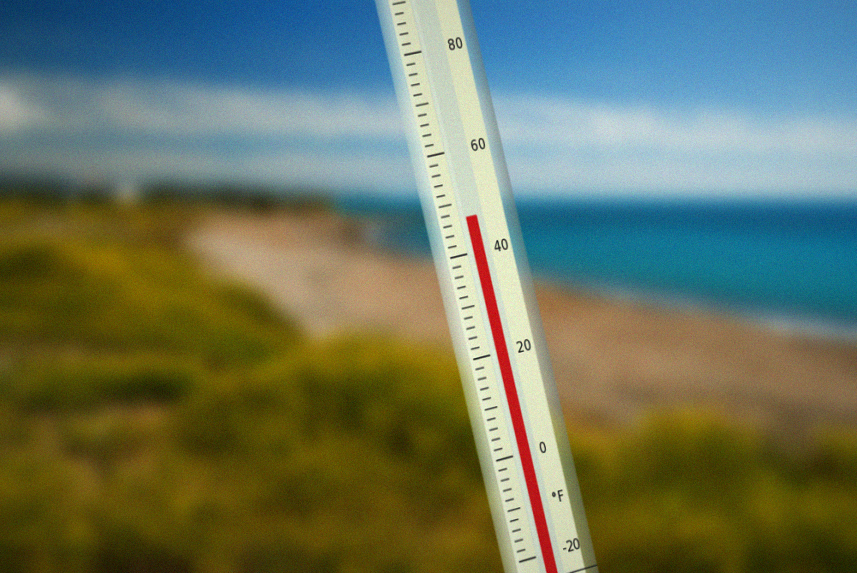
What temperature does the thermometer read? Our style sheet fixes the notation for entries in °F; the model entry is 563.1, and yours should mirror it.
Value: 47
